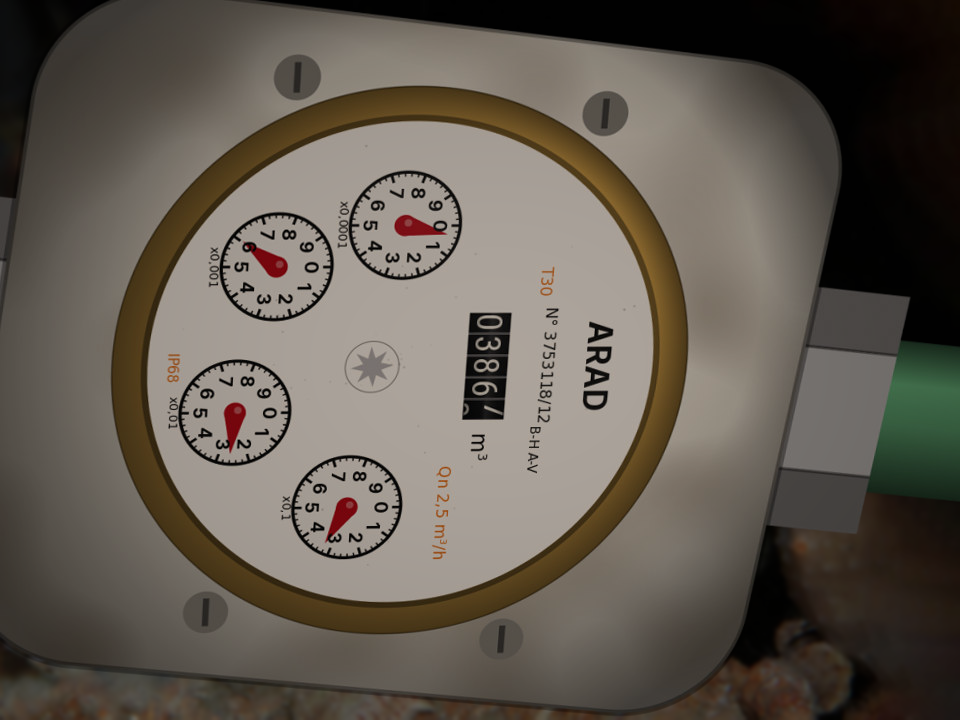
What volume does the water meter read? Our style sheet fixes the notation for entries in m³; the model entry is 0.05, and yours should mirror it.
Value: 3867.3260
